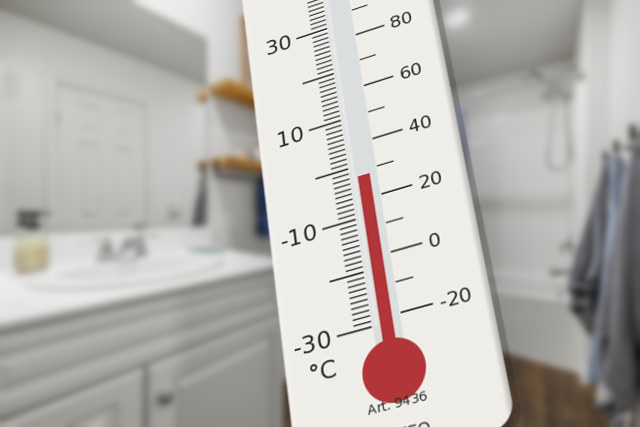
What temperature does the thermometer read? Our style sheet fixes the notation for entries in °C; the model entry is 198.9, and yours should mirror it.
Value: -2
